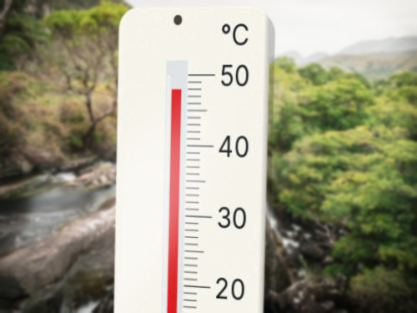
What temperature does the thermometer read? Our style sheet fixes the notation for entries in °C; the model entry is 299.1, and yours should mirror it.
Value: 48
